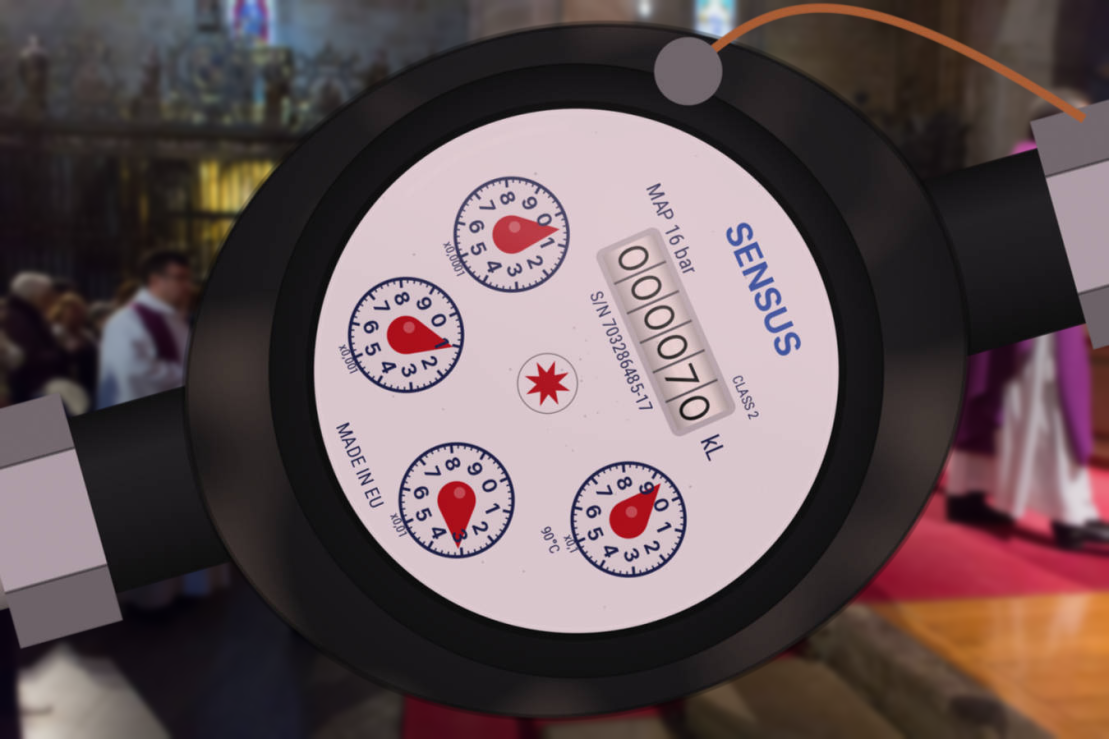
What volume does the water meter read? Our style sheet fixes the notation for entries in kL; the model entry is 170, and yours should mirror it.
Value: 69.9310
